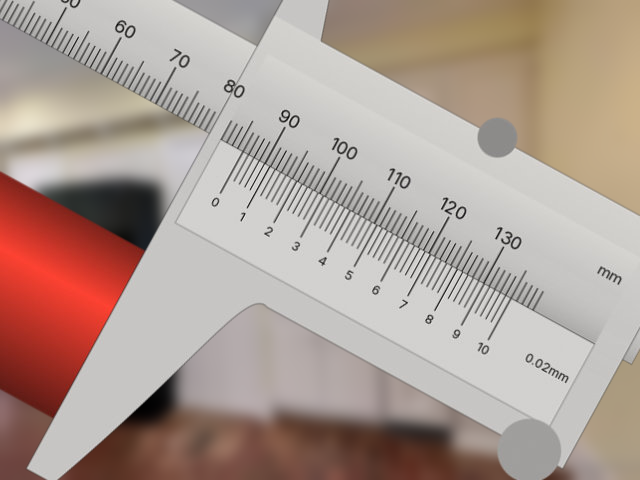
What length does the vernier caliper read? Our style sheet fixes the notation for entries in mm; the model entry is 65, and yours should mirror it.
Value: 86.0
